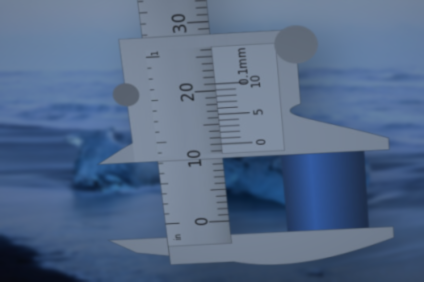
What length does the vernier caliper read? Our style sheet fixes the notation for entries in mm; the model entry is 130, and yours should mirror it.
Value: 12.0
